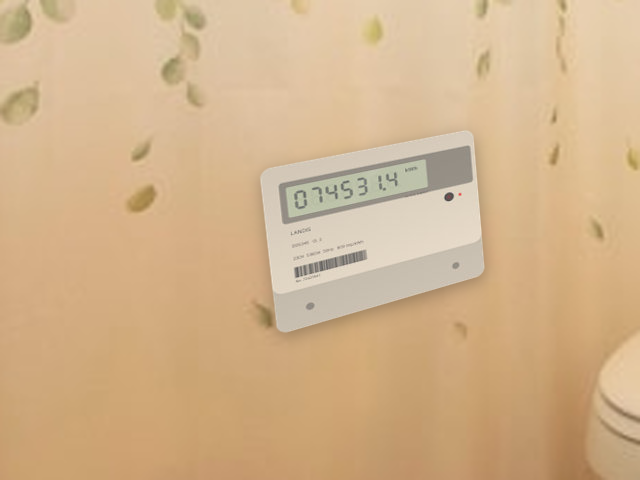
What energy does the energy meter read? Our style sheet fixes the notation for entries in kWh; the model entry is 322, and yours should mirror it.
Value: 74531.4
